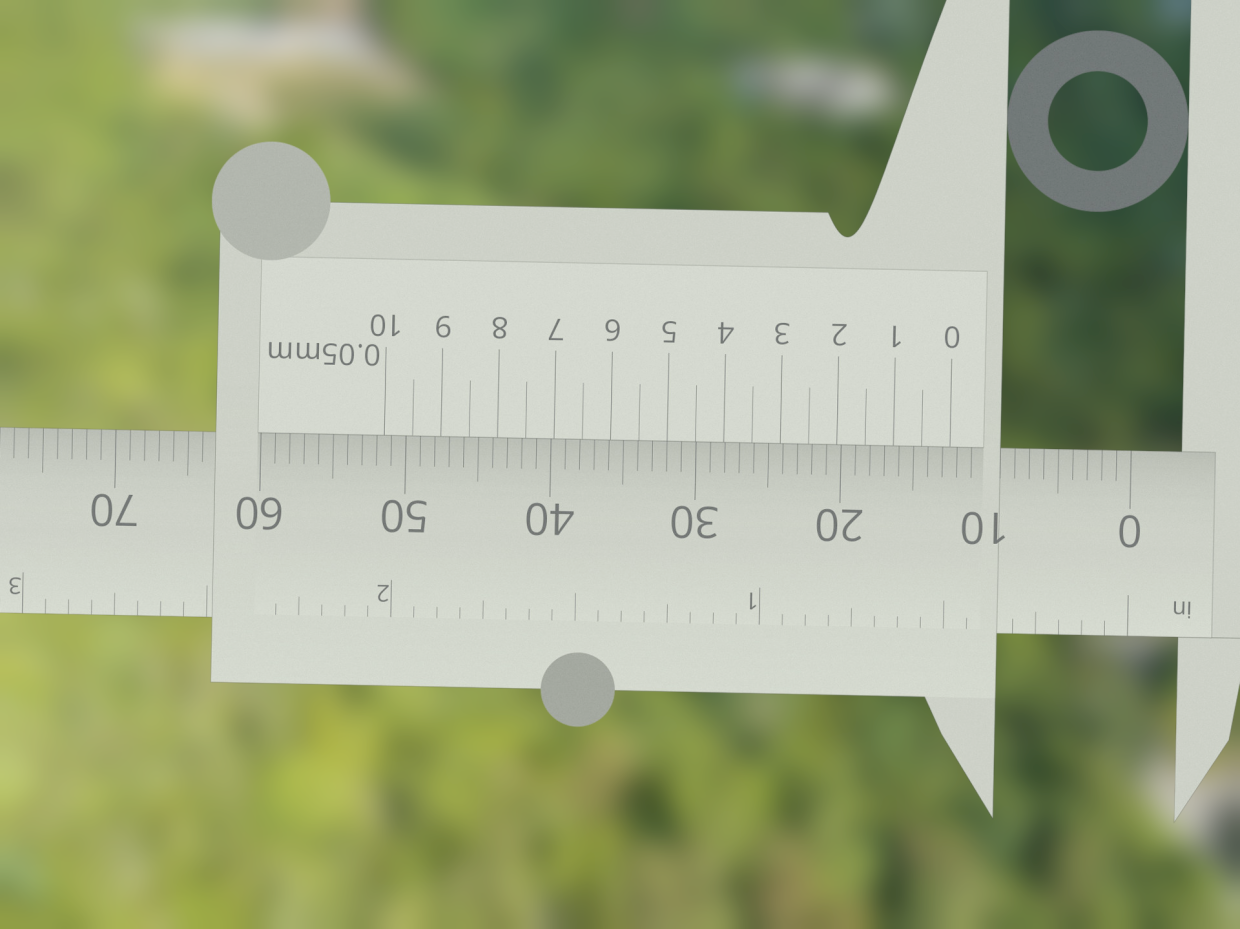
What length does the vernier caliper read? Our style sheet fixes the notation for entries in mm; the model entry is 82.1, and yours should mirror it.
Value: 12.5
